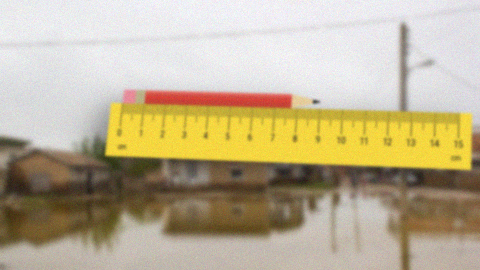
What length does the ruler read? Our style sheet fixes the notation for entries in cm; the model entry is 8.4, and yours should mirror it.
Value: 9
